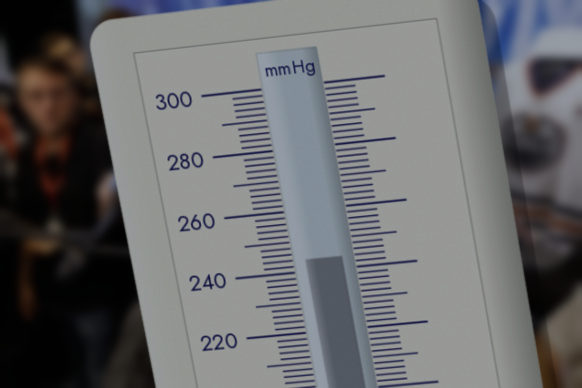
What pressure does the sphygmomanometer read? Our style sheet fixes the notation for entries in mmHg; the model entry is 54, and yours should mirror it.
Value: 244
